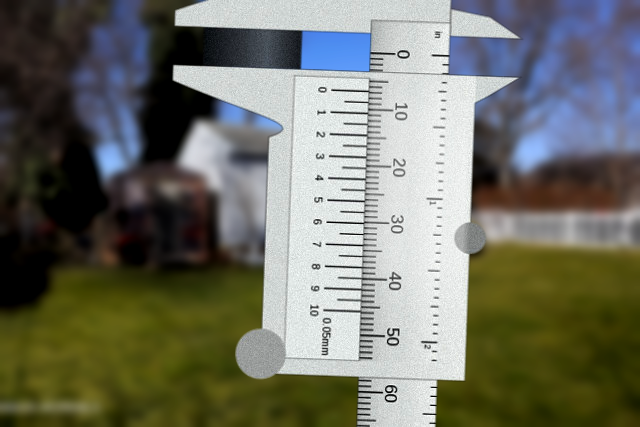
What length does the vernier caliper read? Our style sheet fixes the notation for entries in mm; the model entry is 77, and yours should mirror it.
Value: 6.8
